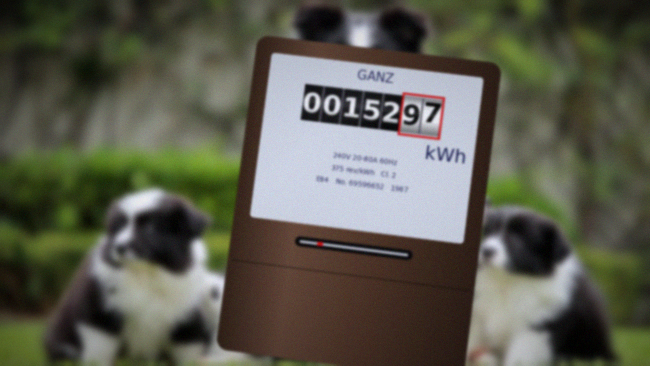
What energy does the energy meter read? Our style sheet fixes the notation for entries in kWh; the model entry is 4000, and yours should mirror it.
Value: 152.97
